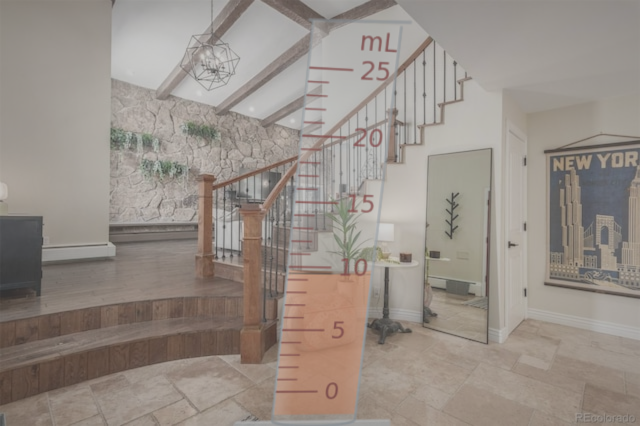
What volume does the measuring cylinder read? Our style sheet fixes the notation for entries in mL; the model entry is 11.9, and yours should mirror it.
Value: 9.5
